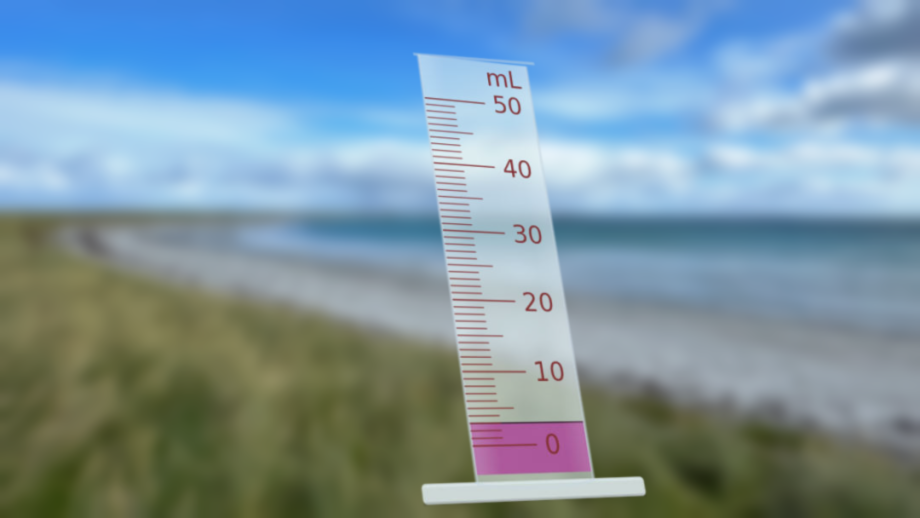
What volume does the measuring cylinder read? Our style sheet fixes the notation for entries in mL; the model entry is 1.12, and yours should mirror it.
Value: 3
